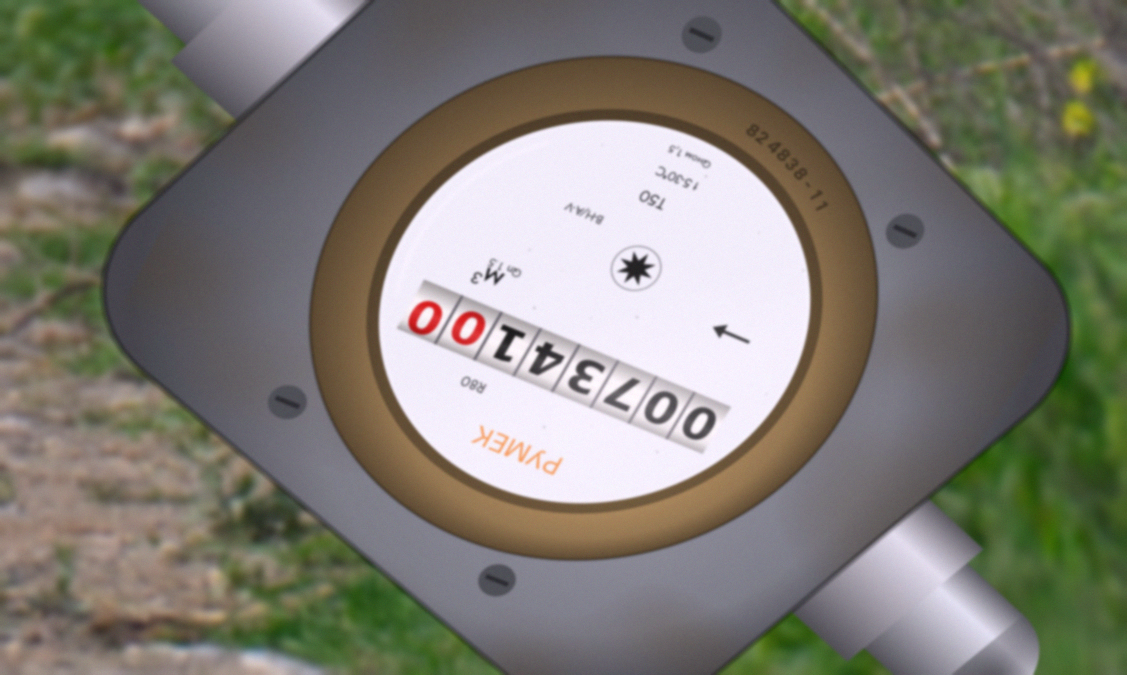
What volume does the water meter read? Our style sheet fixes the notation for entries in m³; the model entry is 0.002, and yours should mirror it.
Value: 7341.00
